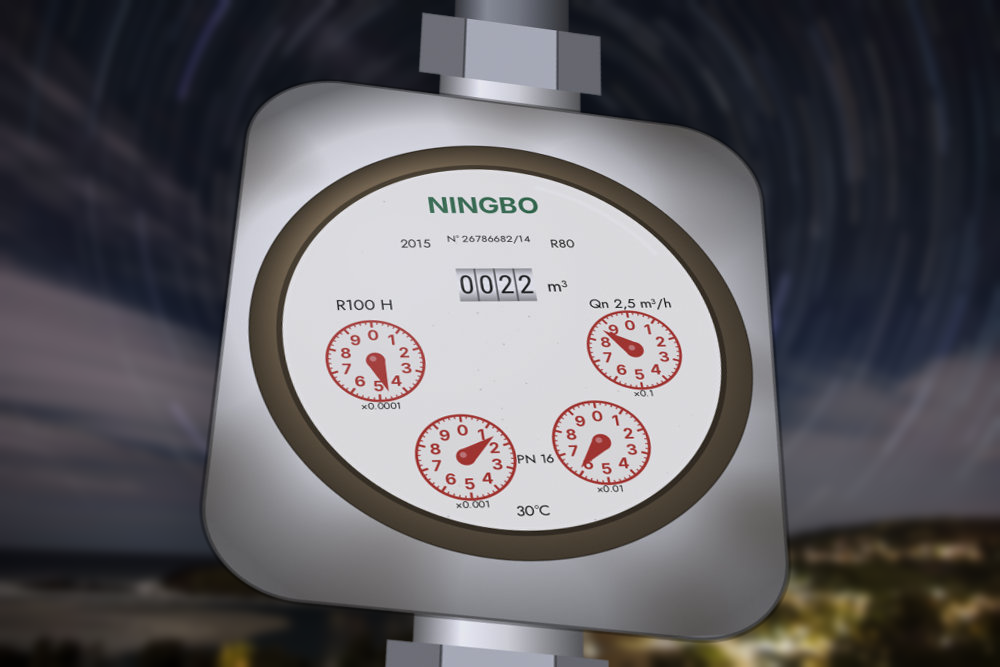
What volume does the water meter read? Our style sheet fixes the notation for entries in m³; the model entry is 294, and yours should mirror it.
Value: 22.8614
